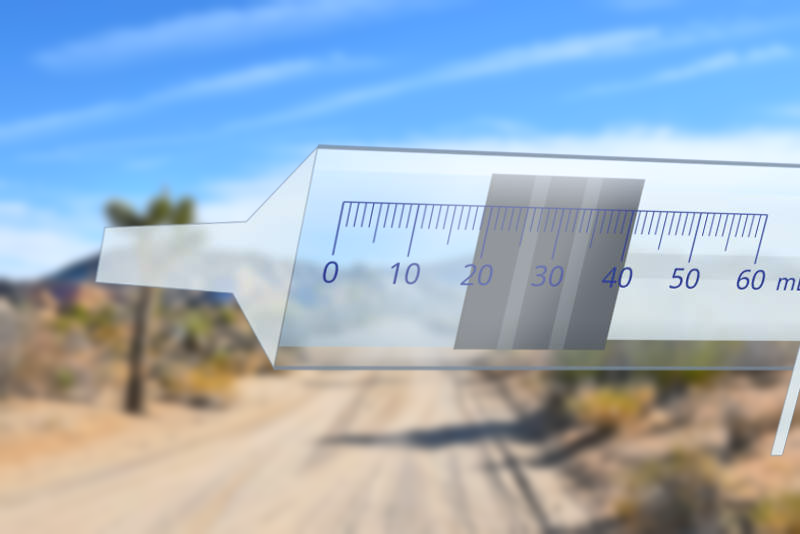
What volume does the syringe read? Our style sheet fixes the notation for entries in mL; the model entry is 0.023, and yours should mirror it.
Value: 19
